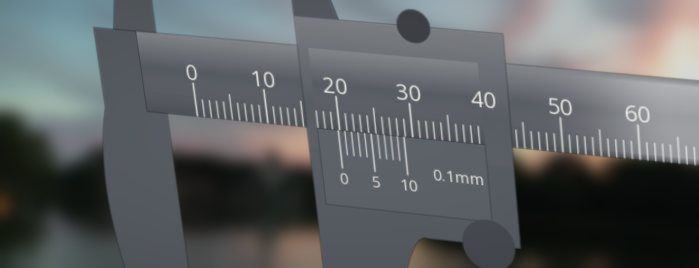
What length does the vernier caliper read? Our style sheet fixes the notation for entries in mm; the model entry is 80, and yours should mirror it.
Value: 19.8
